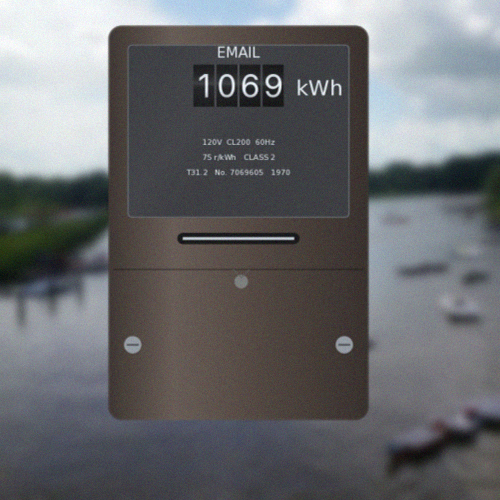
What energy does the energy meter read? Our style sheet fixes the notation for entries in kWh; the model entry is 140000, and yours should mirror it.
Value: 1069
